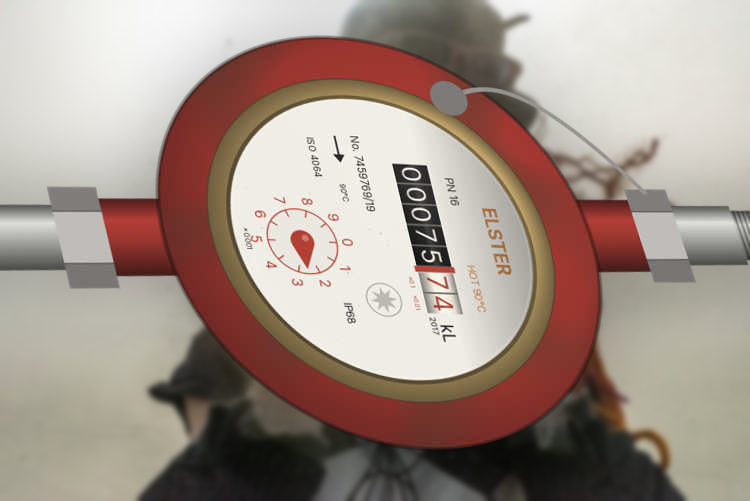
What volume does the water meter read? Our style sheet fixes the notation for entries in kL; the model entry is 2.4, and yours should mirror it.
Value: 75.742
